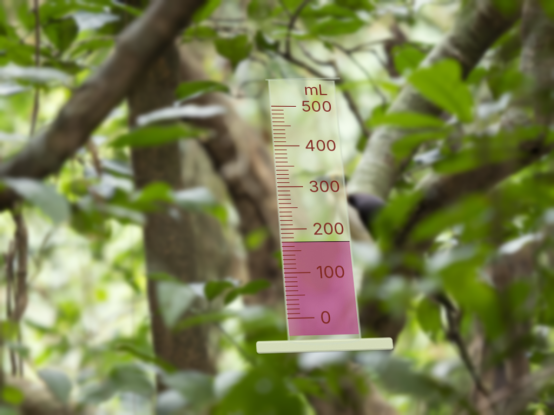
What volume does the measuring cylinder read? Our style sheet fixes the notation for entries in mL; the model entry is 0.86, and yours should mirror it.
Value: 170
